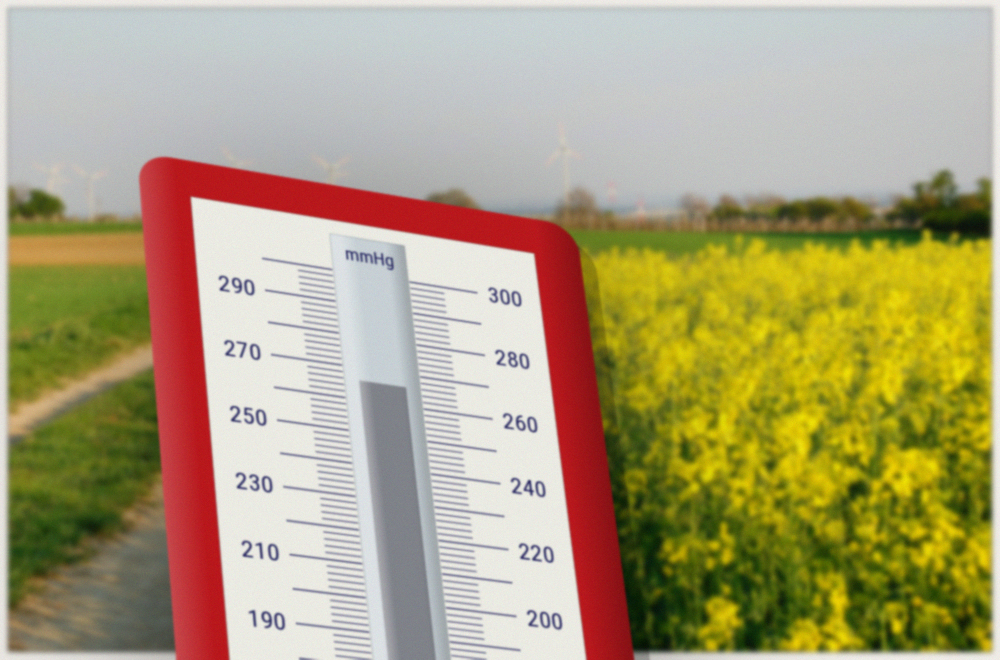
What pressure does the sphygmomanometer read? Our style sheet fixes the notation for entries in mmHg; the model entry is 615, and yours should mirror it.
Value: 266
